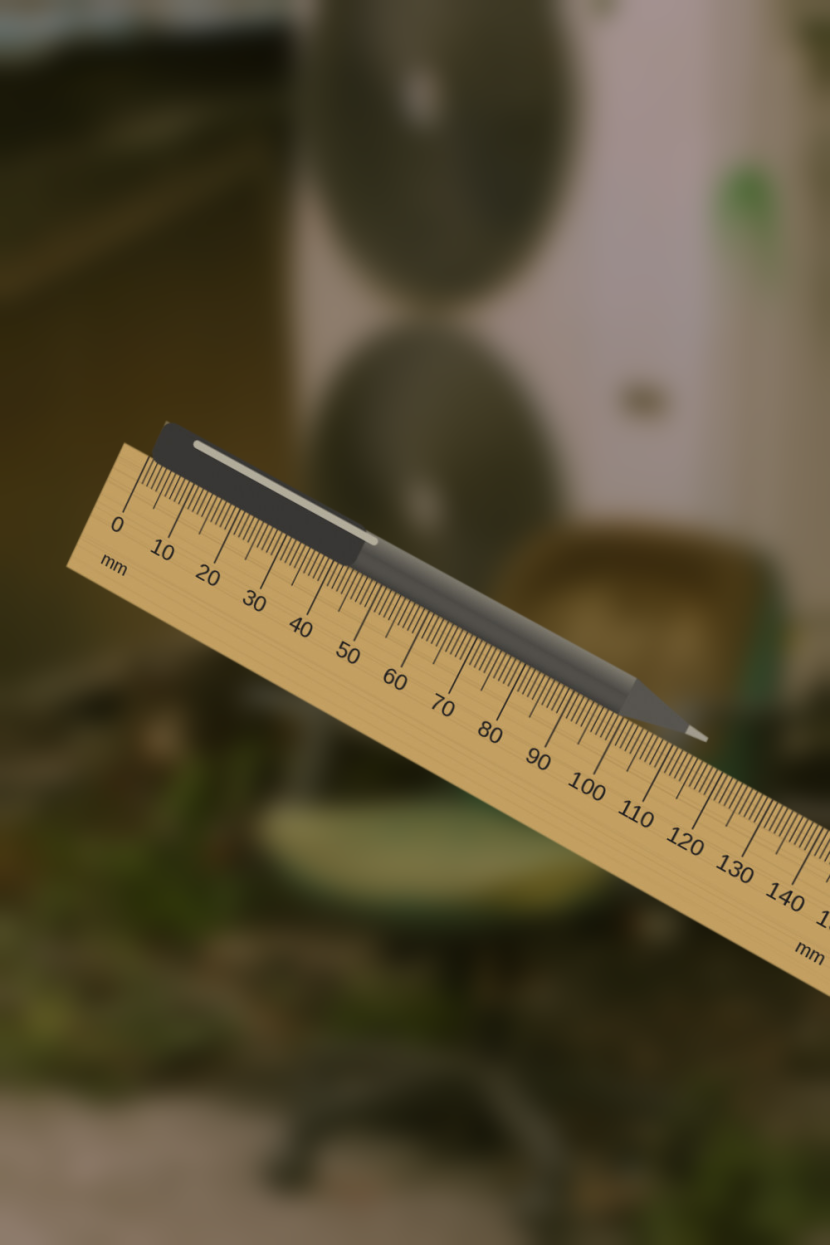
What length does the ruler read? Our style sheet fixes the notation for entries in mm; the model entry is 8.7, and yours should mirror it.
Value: 115
